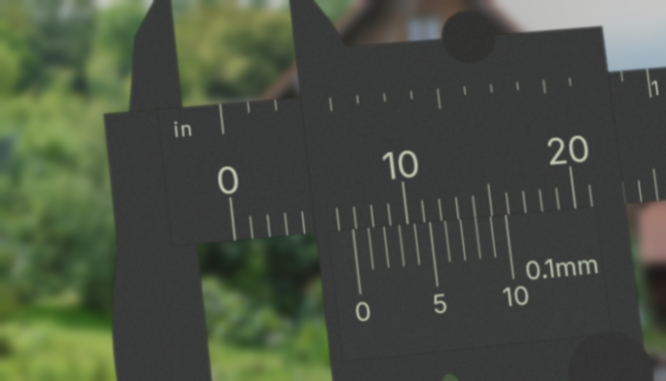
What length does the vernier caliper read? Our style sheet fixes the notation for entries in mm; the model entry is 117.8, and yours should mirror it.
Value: 6.8
